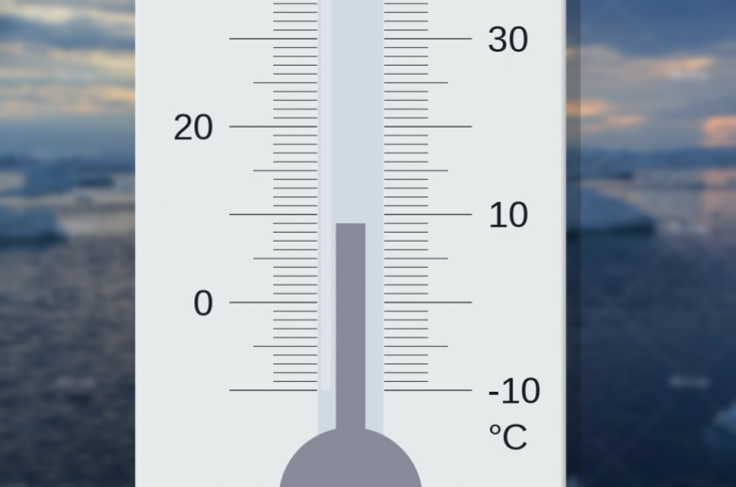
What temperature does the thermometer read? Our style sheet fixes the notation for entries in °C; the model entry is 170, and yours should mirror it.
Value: 9
